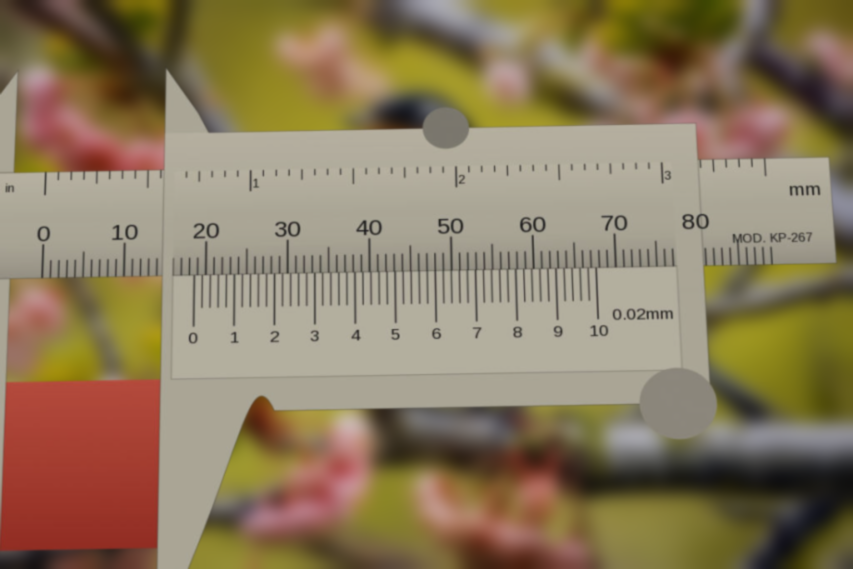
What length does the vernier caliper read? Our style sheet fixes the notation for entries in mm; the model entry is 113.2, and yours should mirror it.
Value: 18.6
